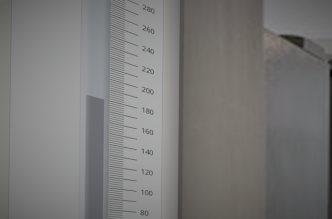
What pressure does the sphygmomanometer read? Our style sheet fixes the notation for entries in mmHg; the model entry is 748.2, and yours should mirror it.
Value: 180
